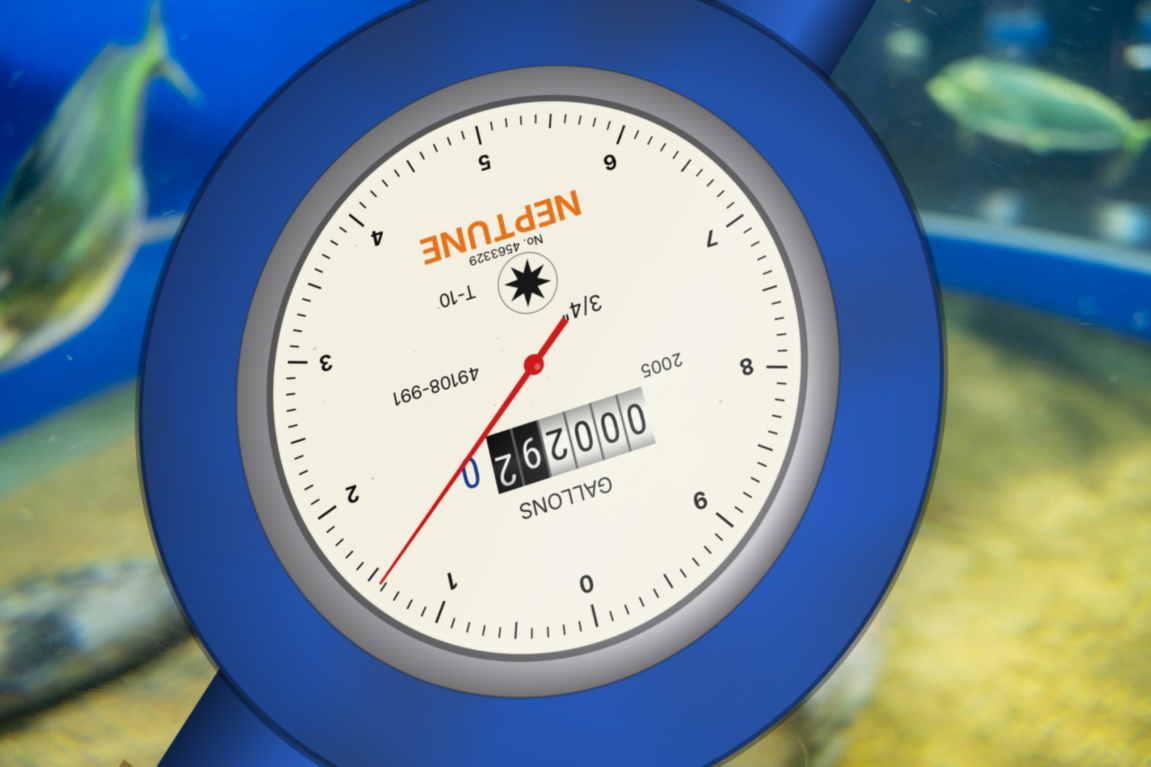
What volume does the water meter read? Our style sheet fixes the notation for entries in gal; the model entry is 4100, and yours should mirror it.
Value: 2921.4
